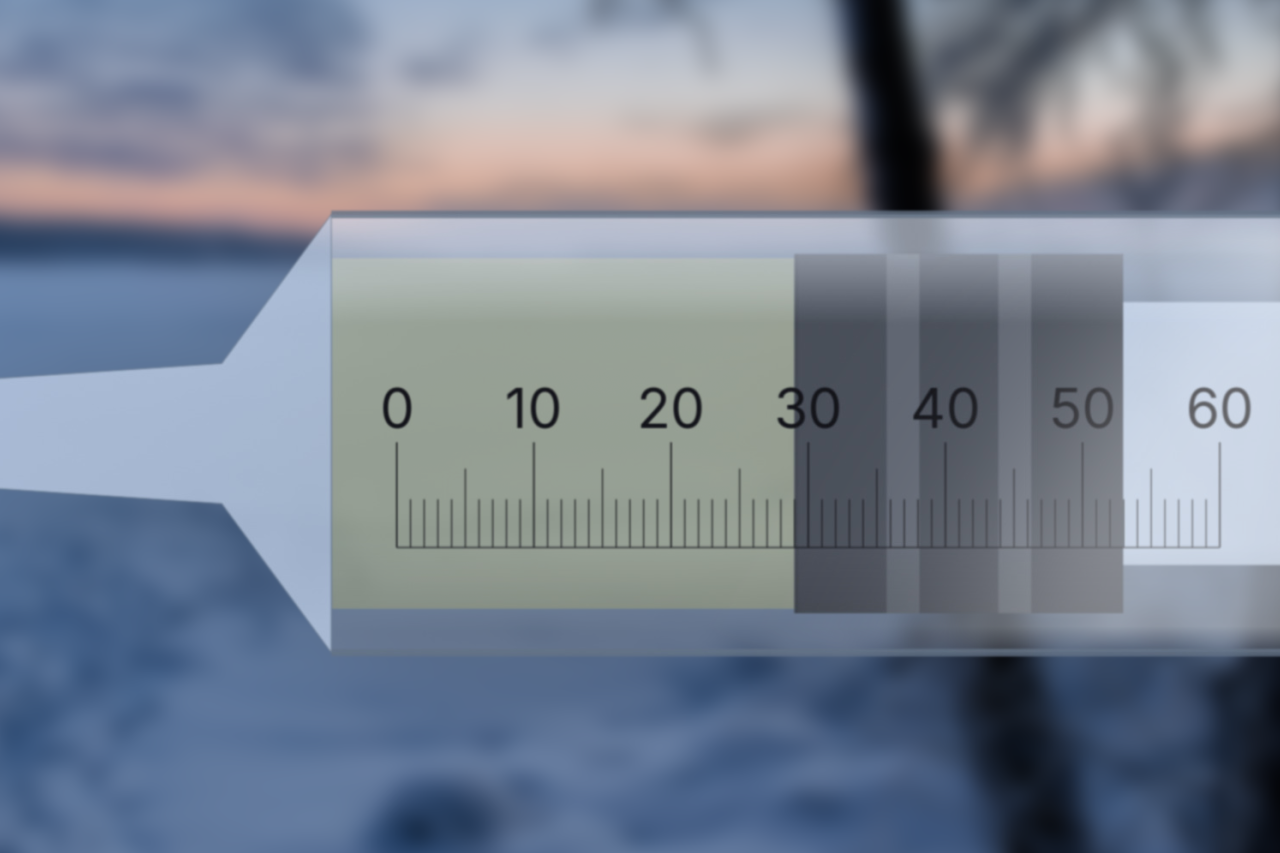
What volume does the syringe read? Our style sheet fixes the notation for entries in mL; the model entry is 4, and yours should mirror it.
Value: 29
